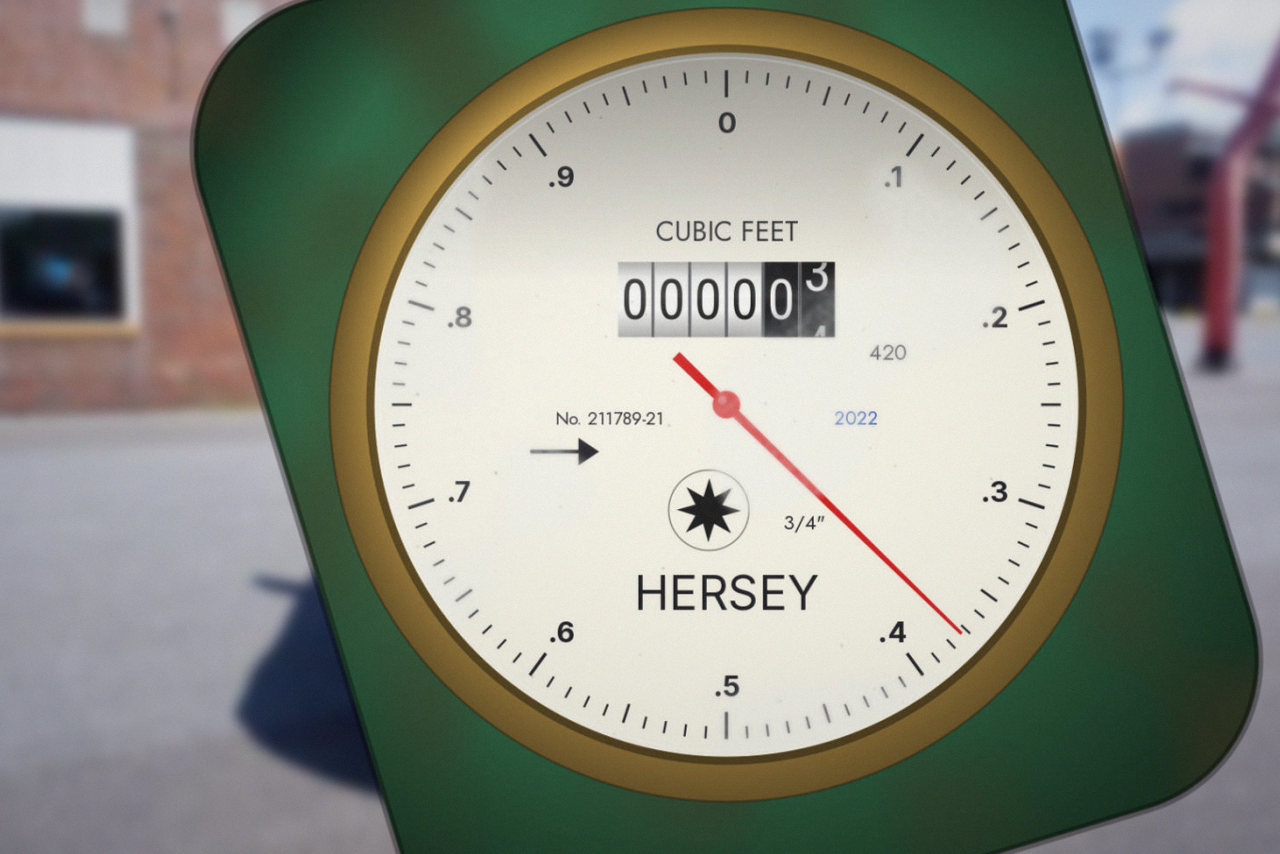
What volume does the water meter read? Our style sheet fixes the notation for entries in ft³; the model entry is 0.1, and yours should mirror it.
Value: 3.37
